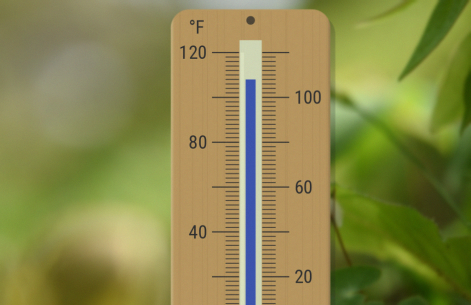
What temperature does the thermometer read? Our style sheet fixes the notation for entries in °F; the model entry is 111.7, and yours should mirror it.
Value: 108
